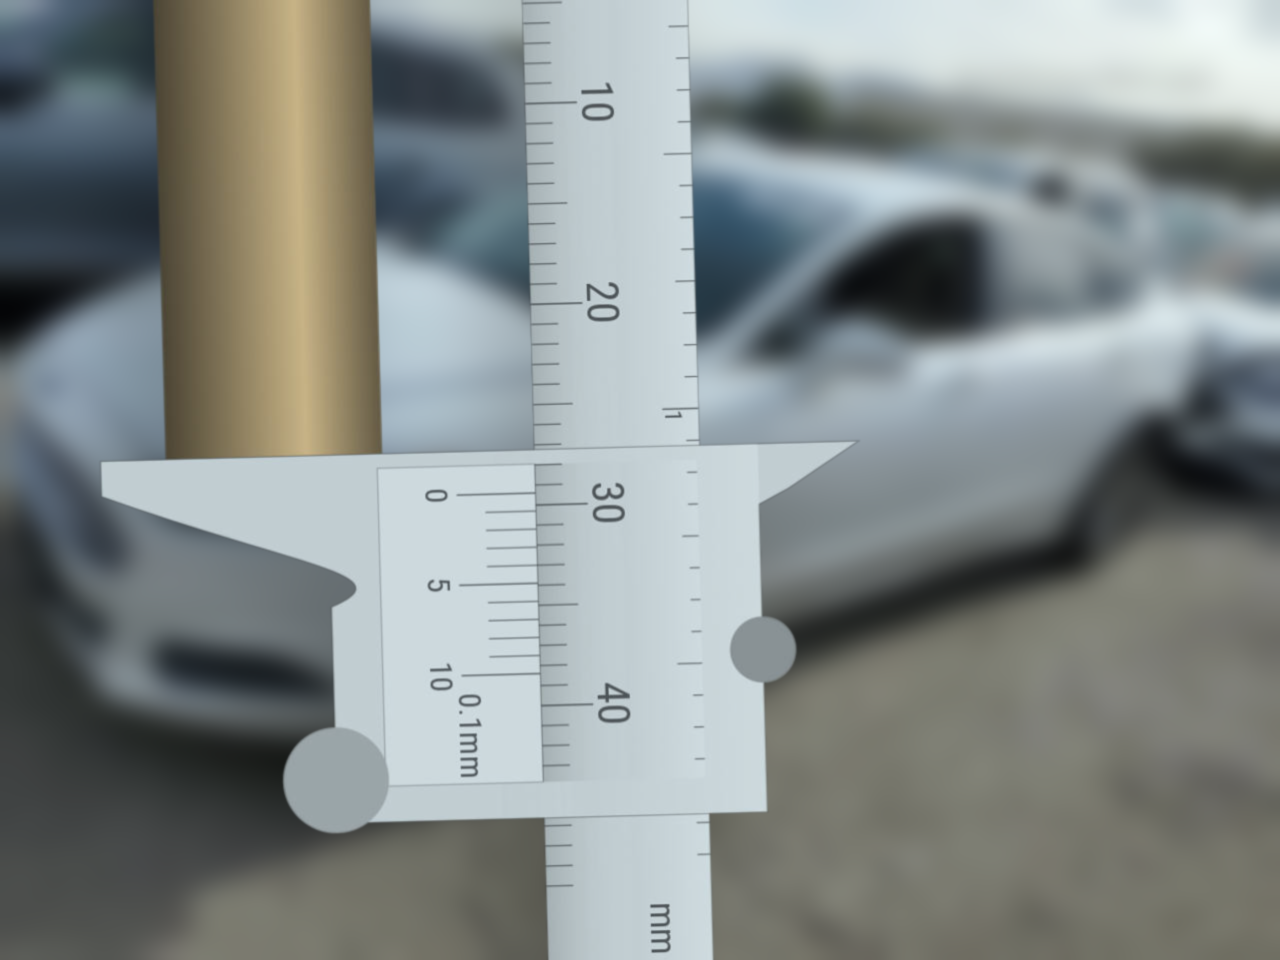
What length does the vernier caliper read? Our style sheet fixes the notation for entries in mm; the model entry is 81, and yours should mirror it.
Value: 29.4
